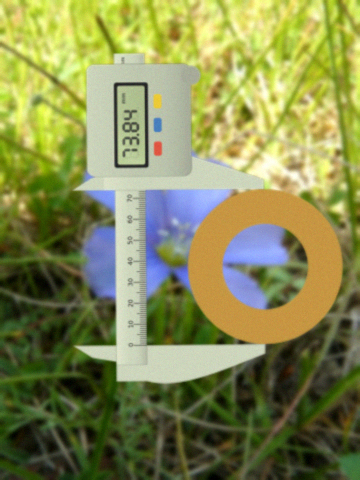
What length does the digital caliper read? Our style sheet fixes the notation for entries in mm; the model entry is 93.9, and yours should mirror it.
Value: 73.84
